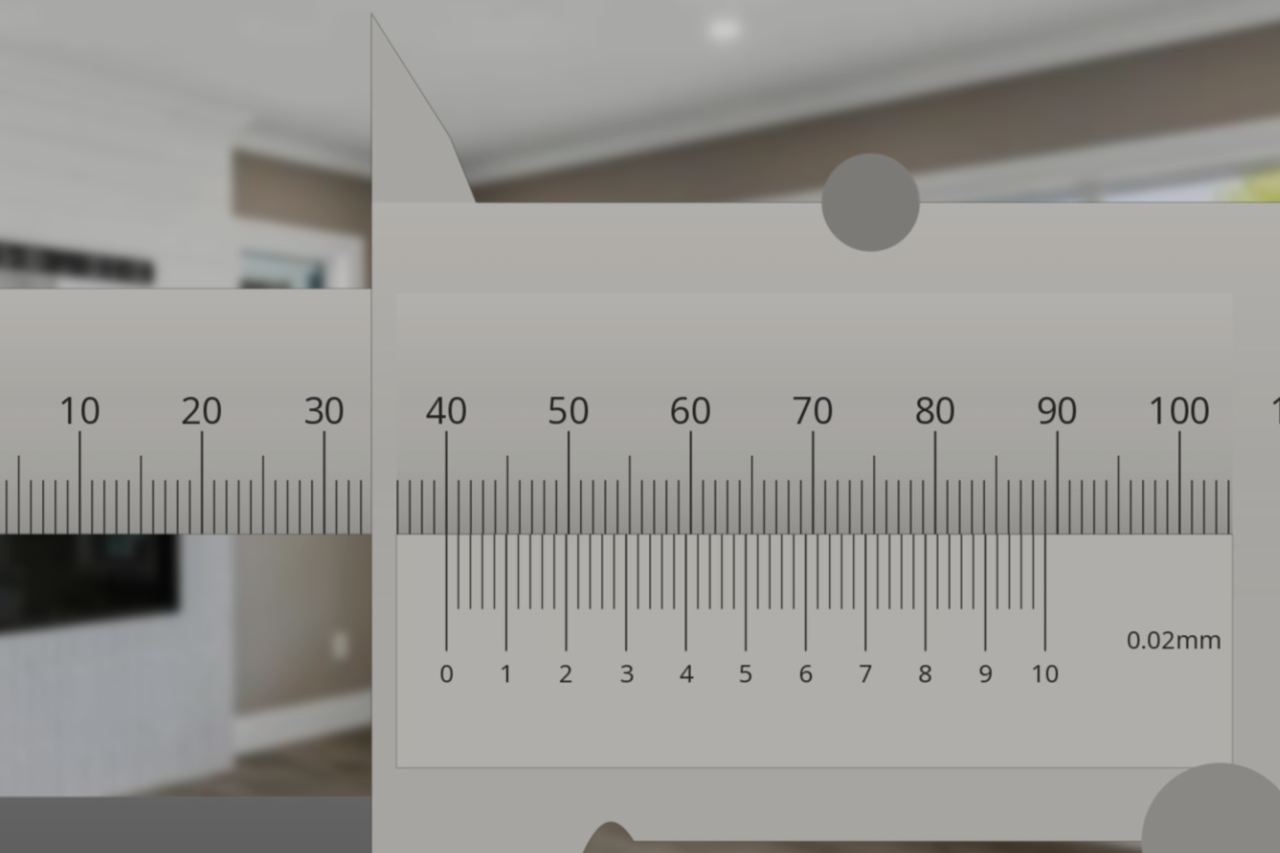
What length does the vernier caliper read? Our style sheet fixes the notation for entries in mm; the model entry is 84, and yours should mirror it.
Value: 40.0
